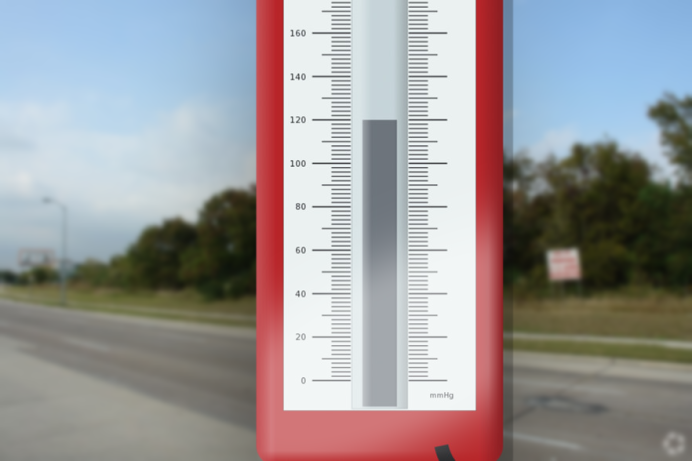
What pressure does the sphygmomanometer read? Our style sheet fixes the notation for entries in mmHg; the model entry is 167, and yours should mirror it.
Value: 120
